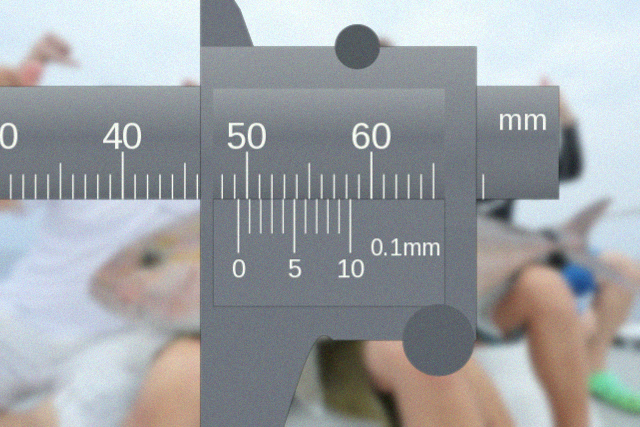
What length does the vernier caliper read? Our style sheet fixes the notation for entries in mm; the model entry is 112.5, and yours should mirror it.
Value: 49.3
